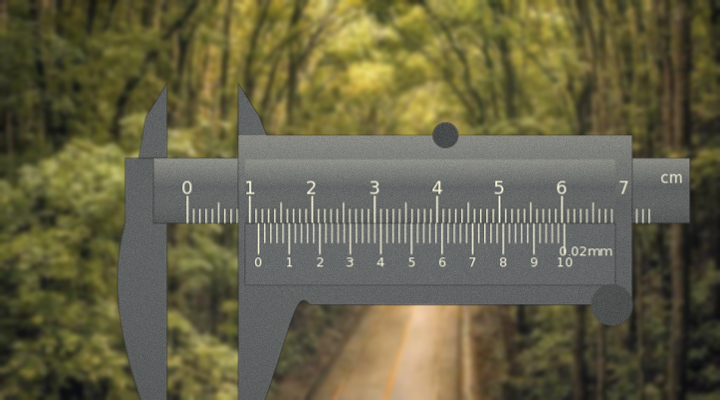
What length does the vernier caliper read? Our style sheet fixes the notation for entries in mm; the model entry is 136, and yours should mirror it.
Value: 11.4
